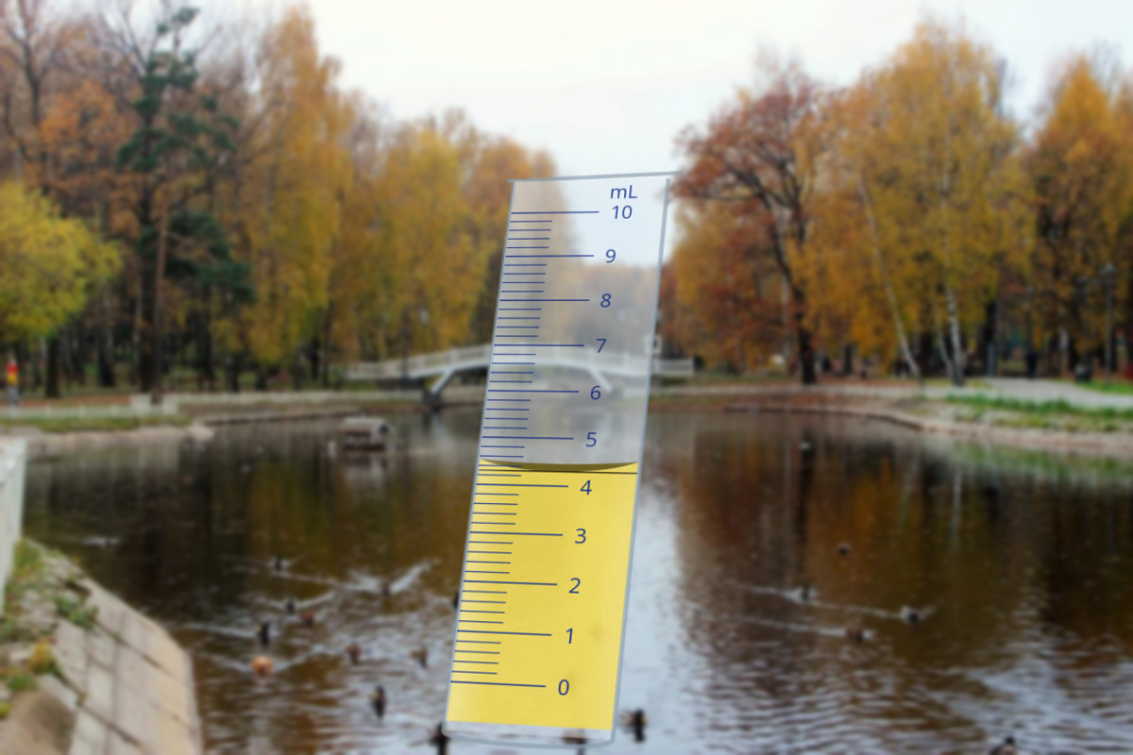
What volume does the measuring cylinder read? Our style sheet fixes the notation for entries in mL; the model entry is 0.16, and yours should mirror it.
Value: 4.3
